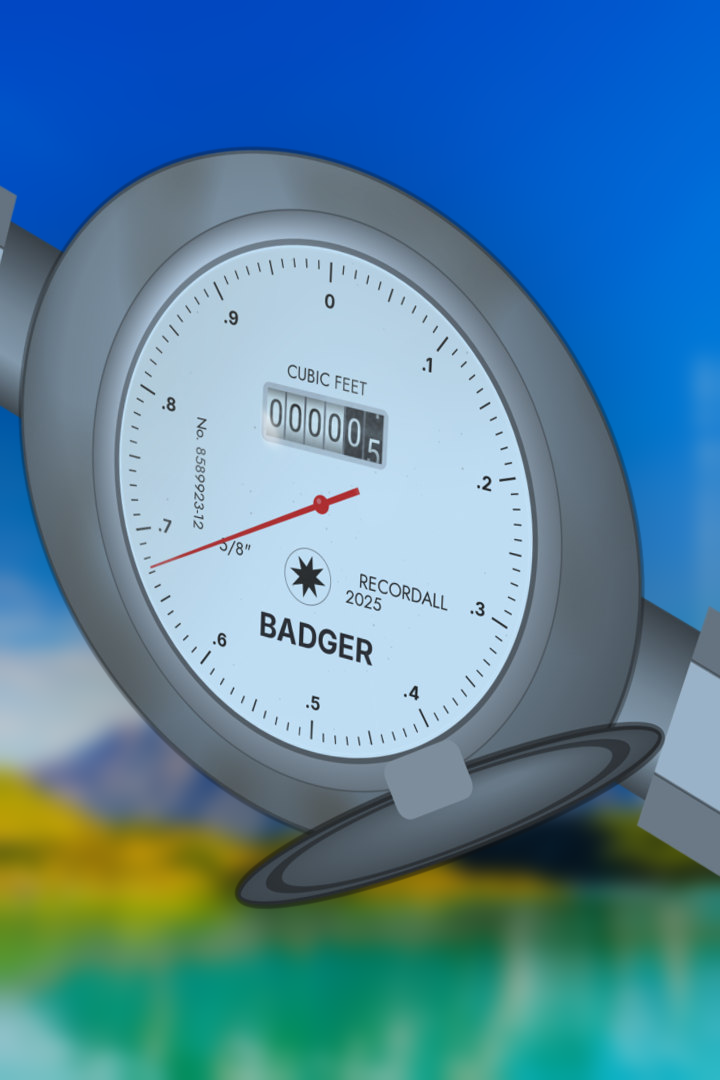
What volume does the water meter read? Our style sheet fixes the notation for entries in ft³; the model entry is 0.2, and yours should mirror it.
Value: 4.67
